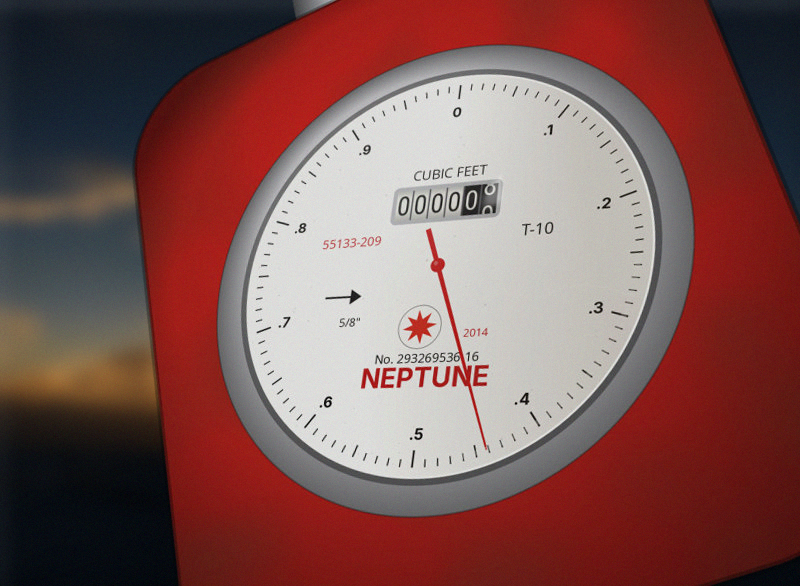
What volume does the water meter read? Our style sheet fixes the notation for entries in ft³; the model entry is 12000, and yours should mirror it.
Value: 8.44
